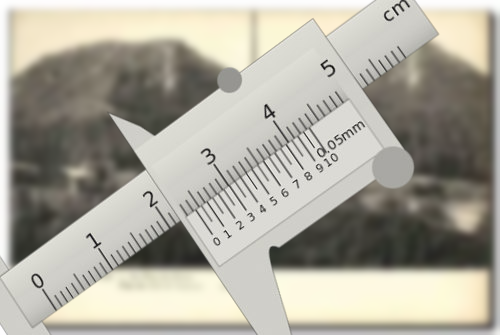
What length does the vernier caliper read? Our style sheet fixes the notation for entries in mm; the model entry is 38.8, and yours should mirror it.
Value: 24.4
